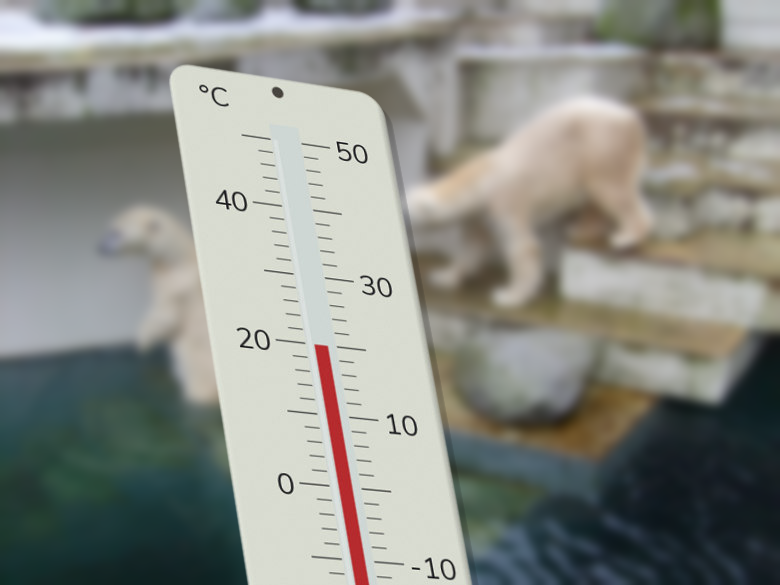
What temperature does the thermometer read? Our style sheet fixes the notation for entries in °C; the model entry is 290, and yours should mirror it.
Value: 20
